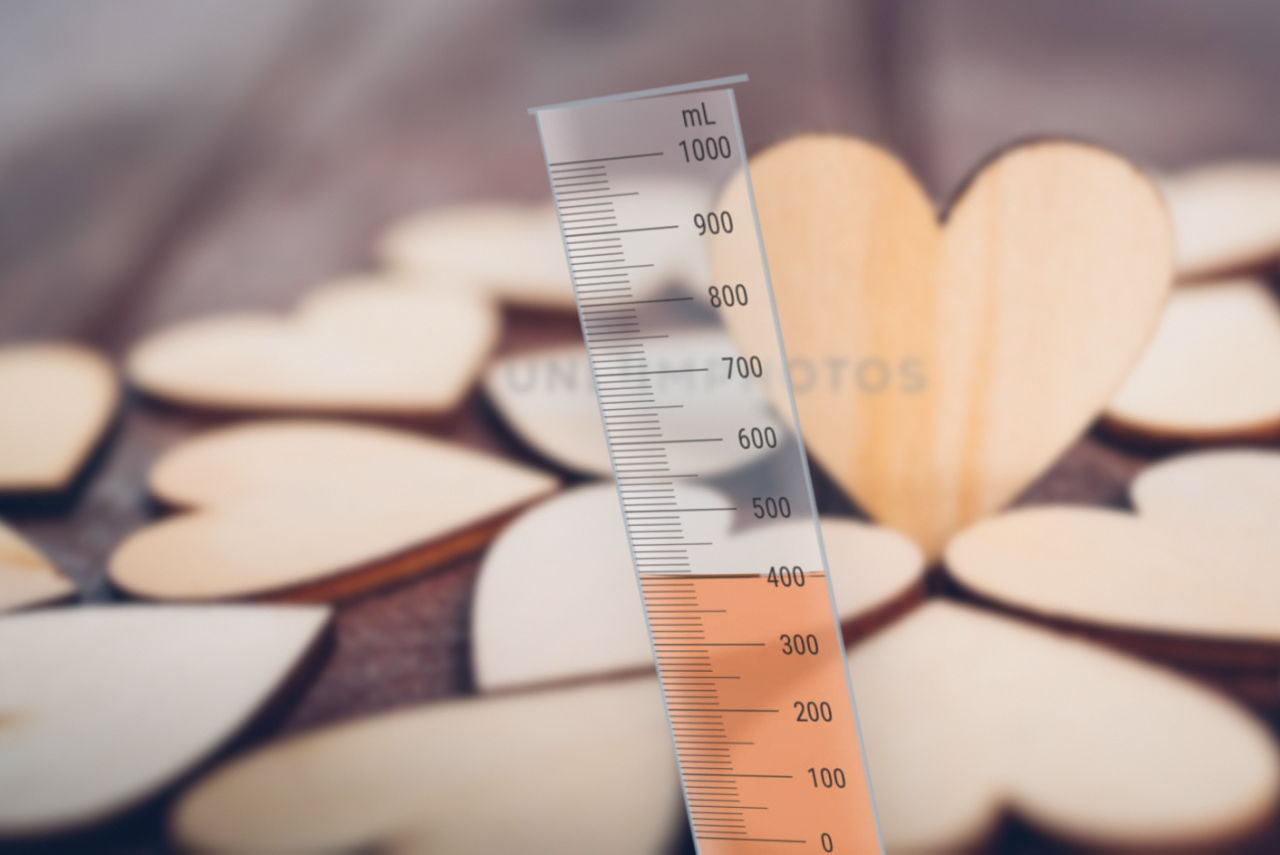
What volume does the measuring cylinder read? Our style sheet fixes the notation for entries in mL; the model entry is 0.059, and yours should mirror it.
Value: 400
